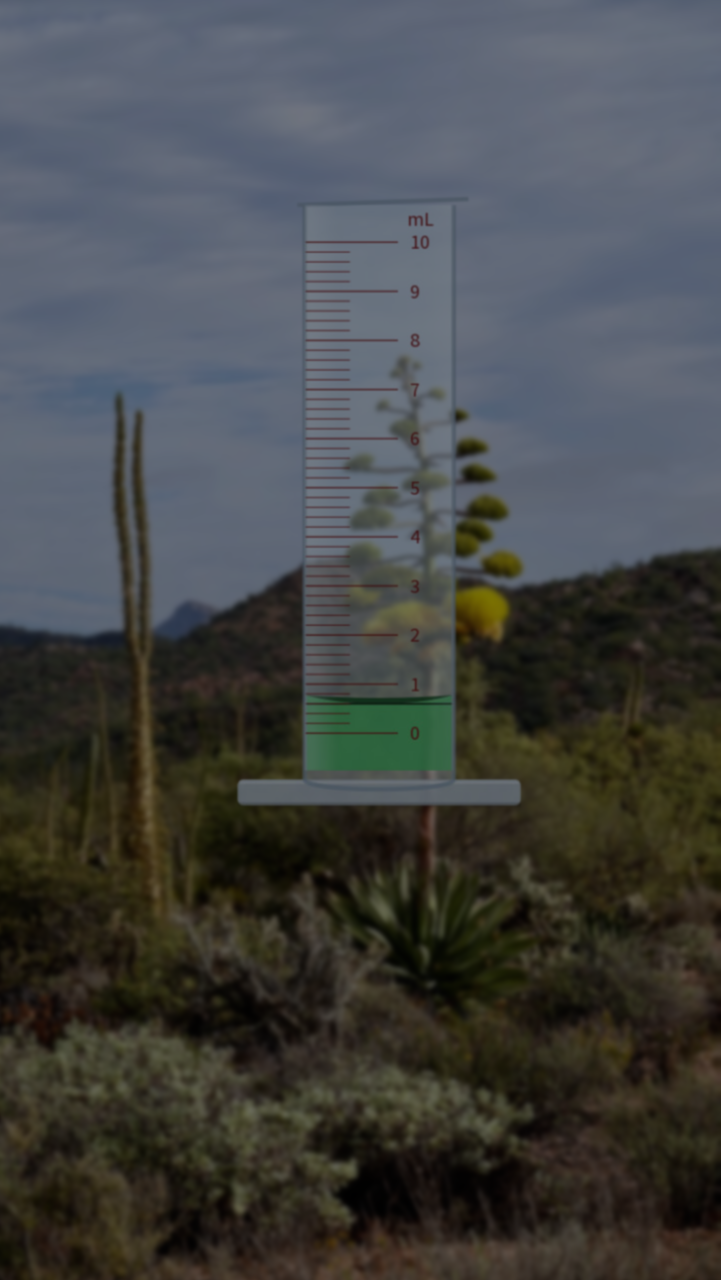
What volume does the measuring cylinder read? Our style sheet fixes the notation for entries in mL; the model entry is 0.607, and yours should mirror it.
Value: 0.6
